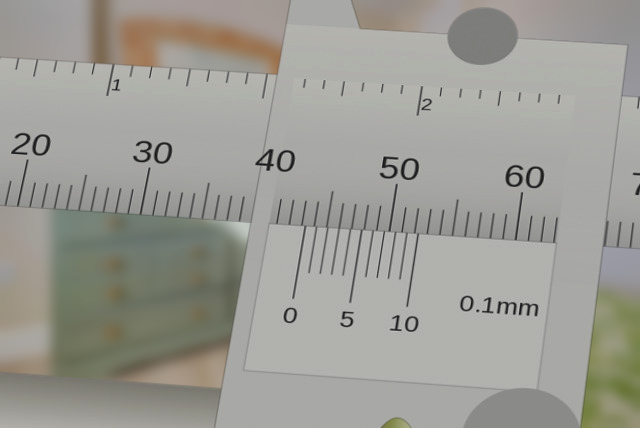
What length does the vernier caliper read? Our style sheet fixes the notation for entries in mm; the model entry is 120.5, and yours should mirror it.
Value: 43.3
